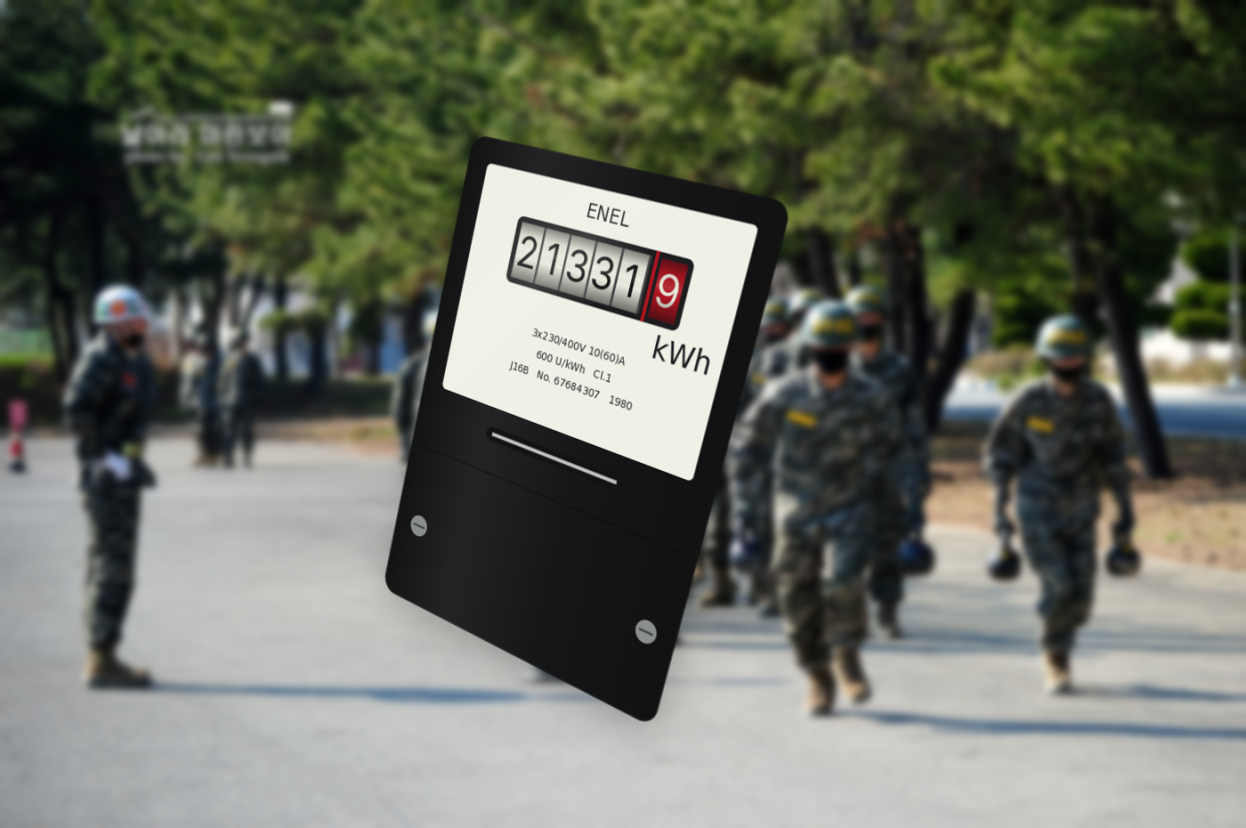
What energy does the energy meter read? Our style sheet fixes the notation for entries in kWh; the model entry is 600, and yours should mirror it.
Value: 21331.9
